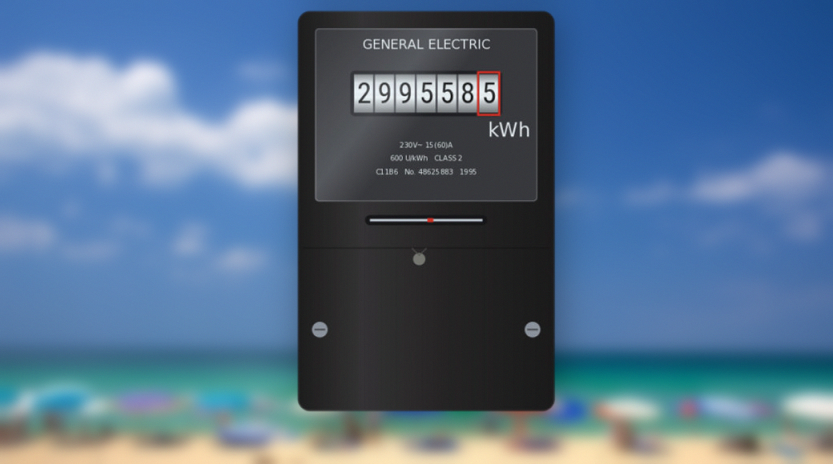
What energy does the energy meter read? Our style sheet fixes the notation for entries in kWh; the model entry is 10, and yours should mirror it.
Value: 299558.5
